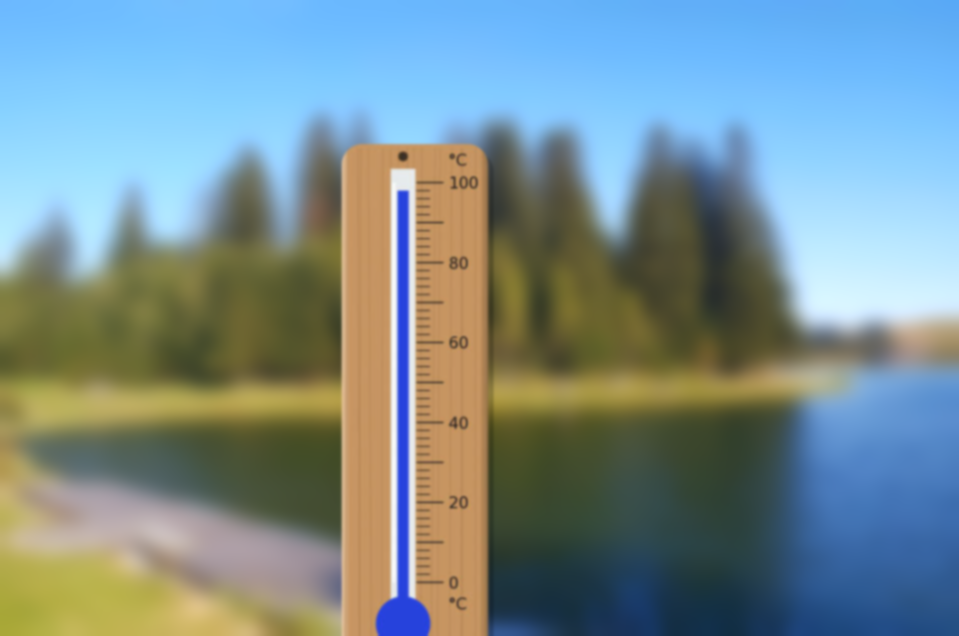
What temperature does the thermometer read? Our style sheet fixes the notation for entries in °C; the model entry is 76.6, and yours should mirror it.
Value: 98
